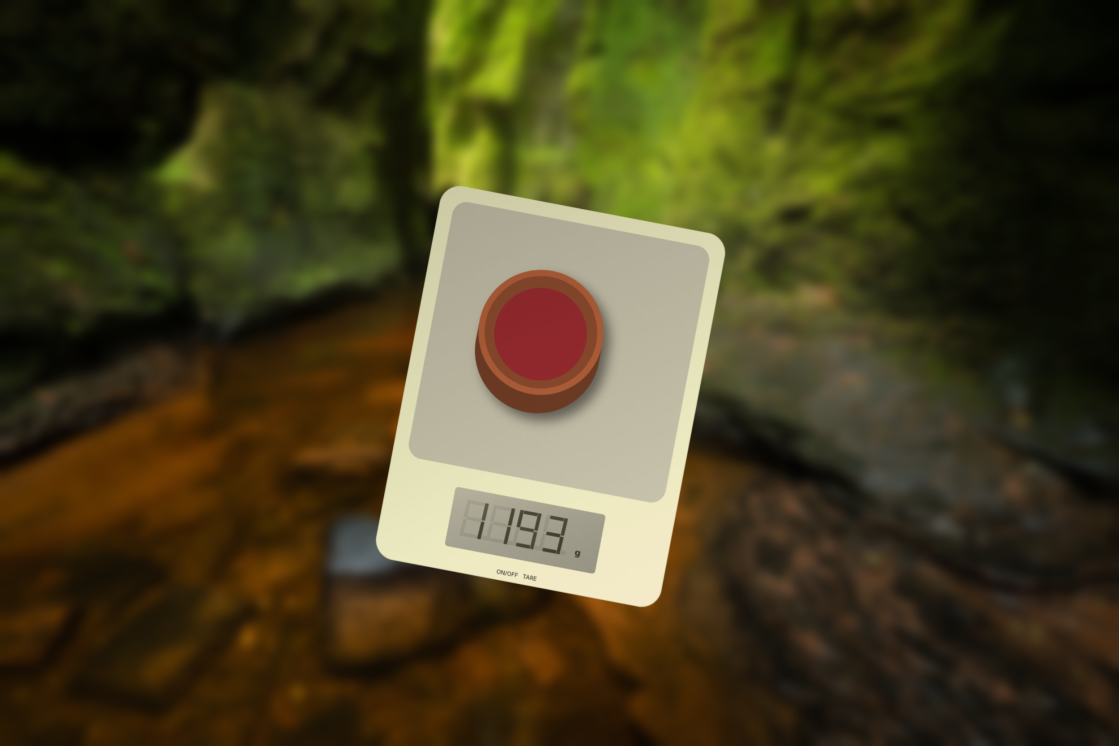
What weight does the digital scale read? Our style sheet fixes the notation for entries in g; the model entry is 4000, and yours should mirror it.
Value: 1193
